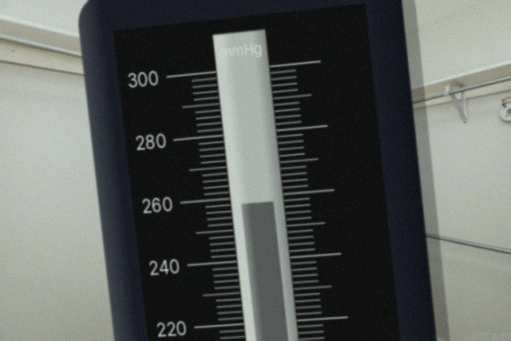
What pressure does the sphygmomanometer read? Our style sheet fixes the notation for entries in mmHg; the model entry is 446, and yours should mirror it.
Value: 258
